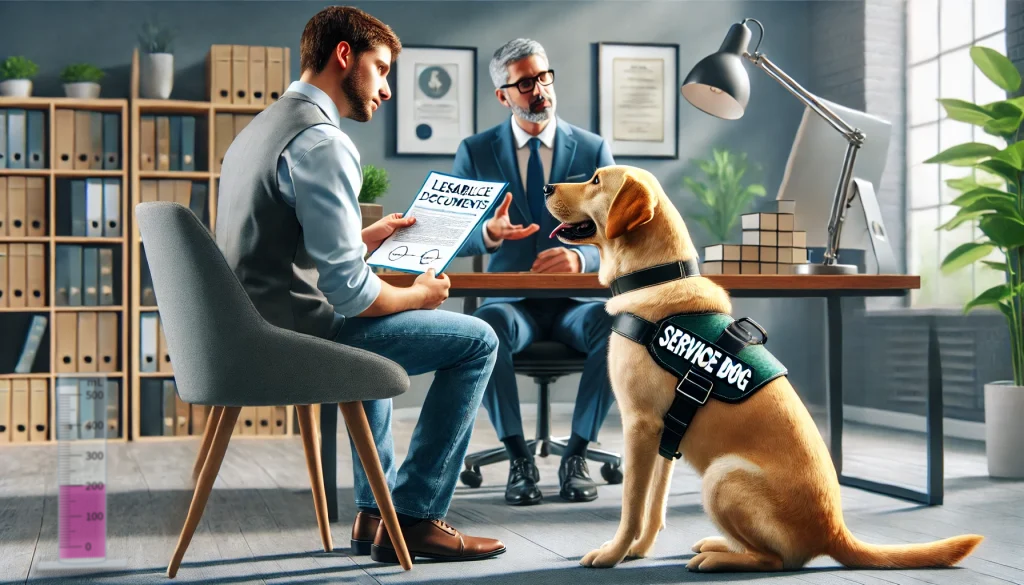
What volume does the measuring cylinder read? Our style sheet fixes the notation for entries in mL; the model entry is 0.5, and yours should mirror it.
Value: 200
